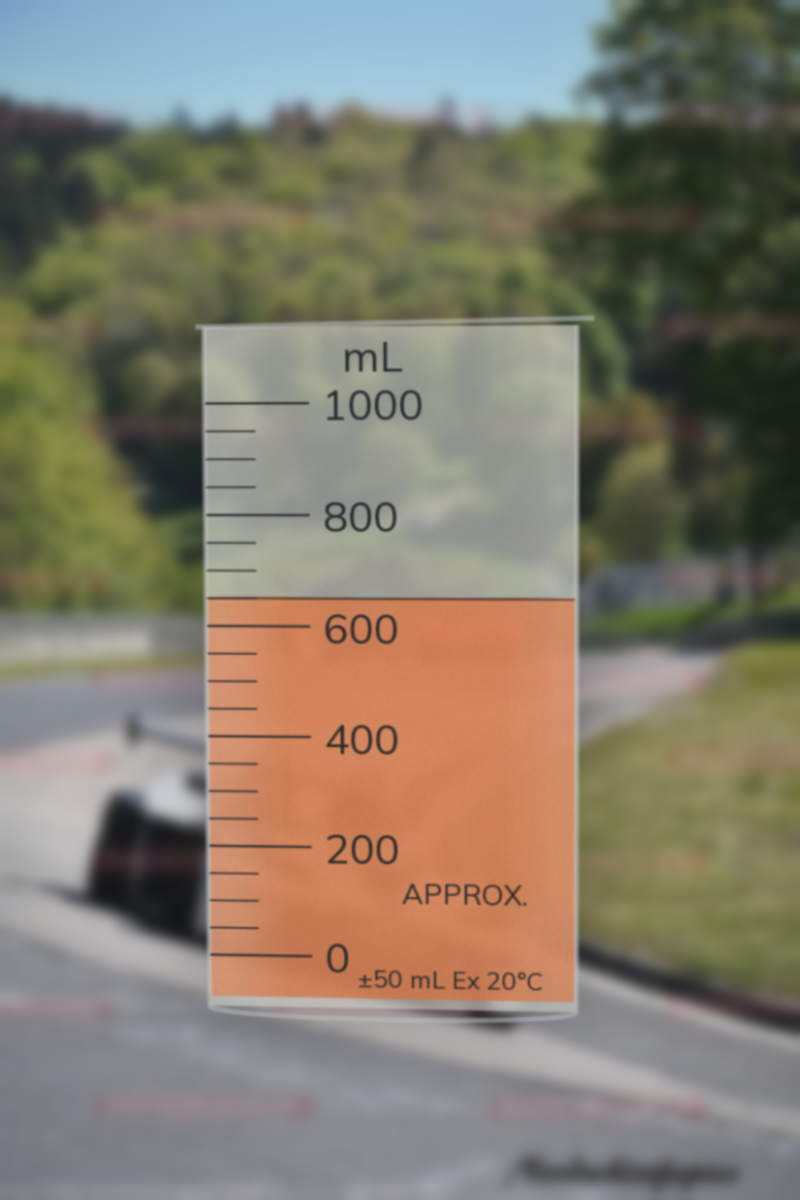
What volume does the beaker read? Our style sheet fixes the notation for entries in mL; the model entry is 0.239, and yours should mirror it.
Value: 650
